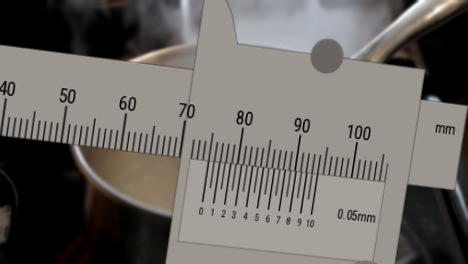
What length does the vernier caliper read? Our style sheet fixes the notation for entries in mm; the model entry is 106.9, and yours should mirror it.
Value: 75.0
